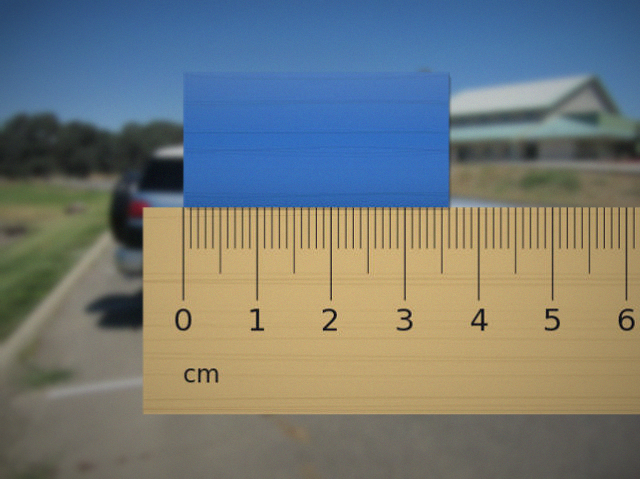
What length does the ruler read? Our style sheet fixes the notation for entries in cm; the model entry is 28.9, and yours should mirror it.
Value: 3.6
